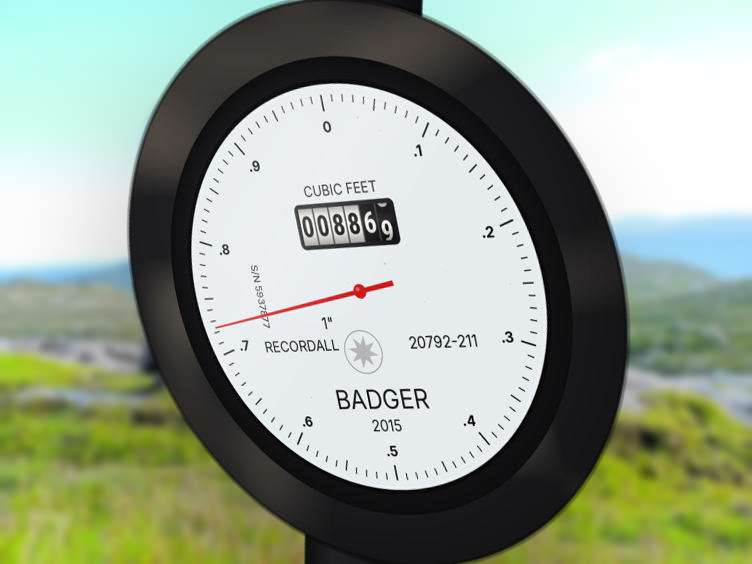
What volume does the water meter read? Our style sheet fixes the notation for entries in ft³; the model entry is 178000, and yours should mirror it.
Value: 8868.72
